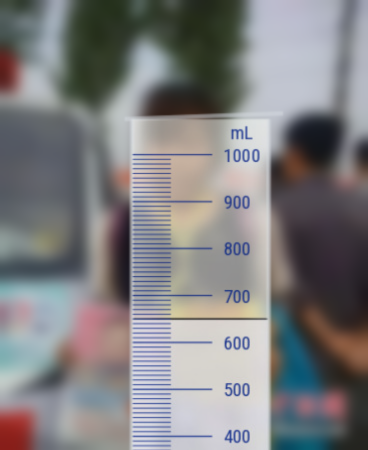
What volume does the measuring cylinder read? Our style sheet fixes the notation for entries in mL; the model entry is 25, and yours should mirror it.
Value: 650
